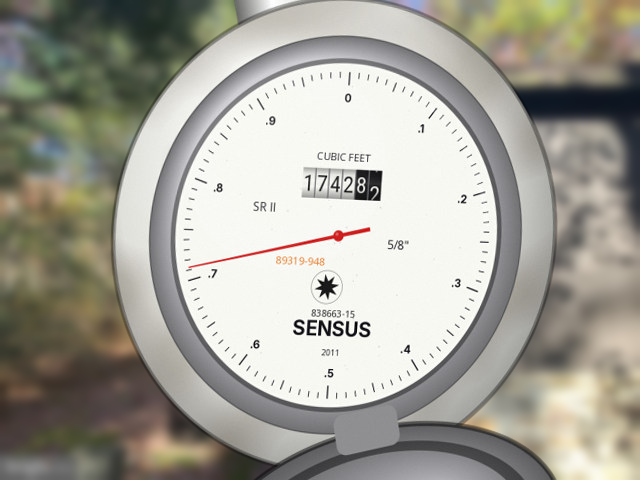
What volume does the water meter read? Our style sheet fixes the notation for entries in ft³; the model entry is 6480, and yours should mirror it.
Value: 174281.71
